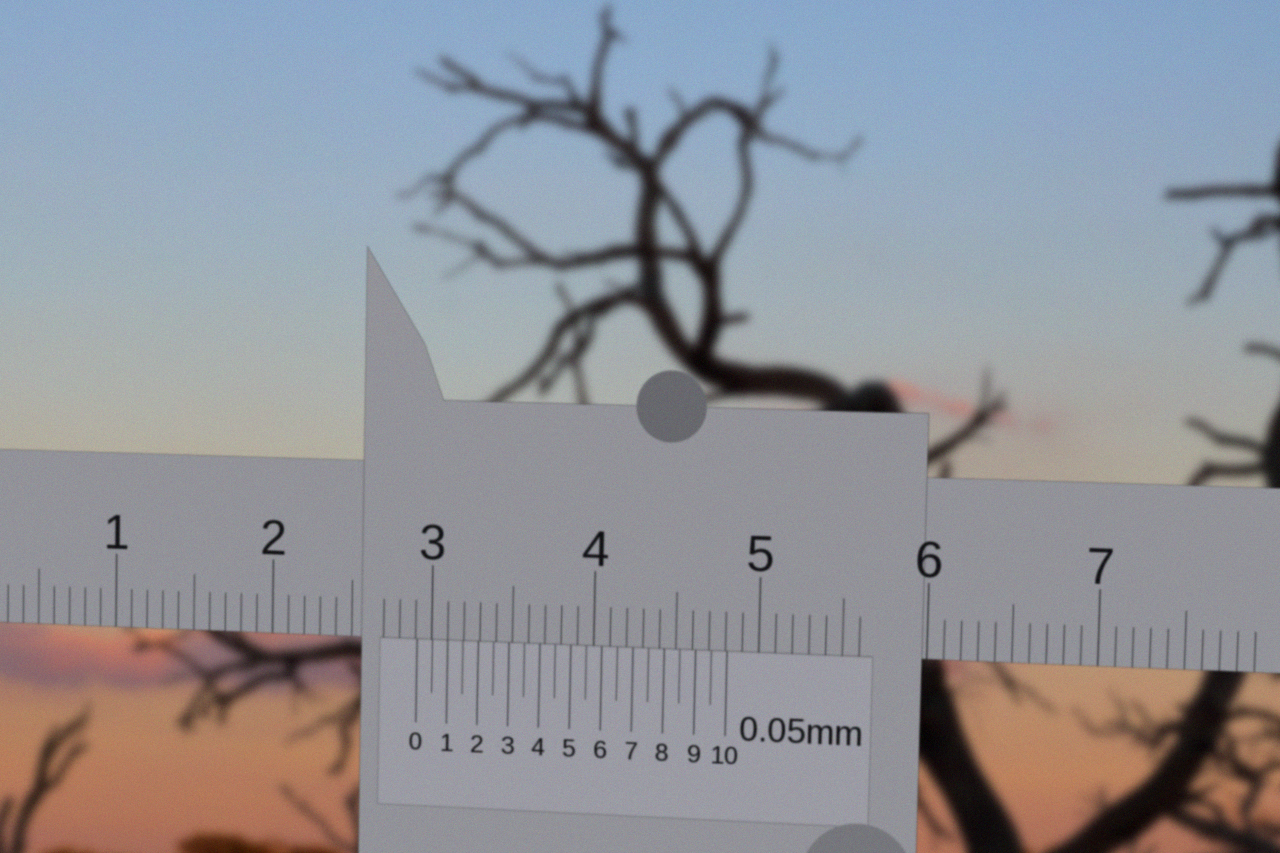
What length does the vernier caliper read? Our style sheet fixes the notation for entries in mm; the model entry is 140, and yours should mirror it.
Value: 29.1
